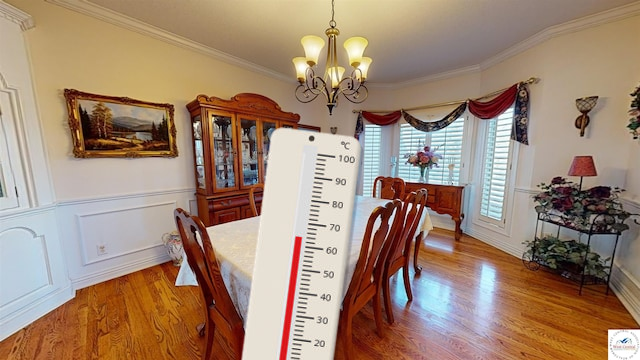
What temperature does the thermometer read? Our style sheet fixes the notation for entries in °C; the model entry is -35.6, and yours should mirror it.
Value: 64
